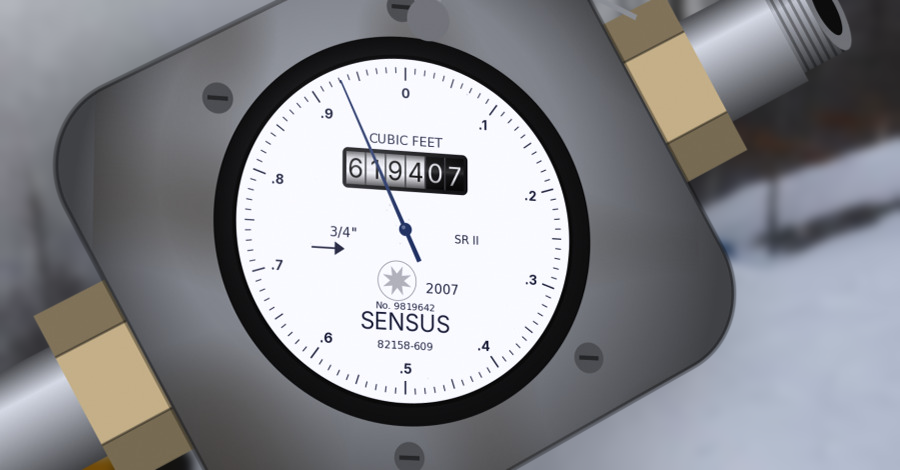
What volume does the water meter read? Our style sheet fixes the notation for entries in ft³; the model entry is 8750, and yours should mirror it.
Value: 619406.93
